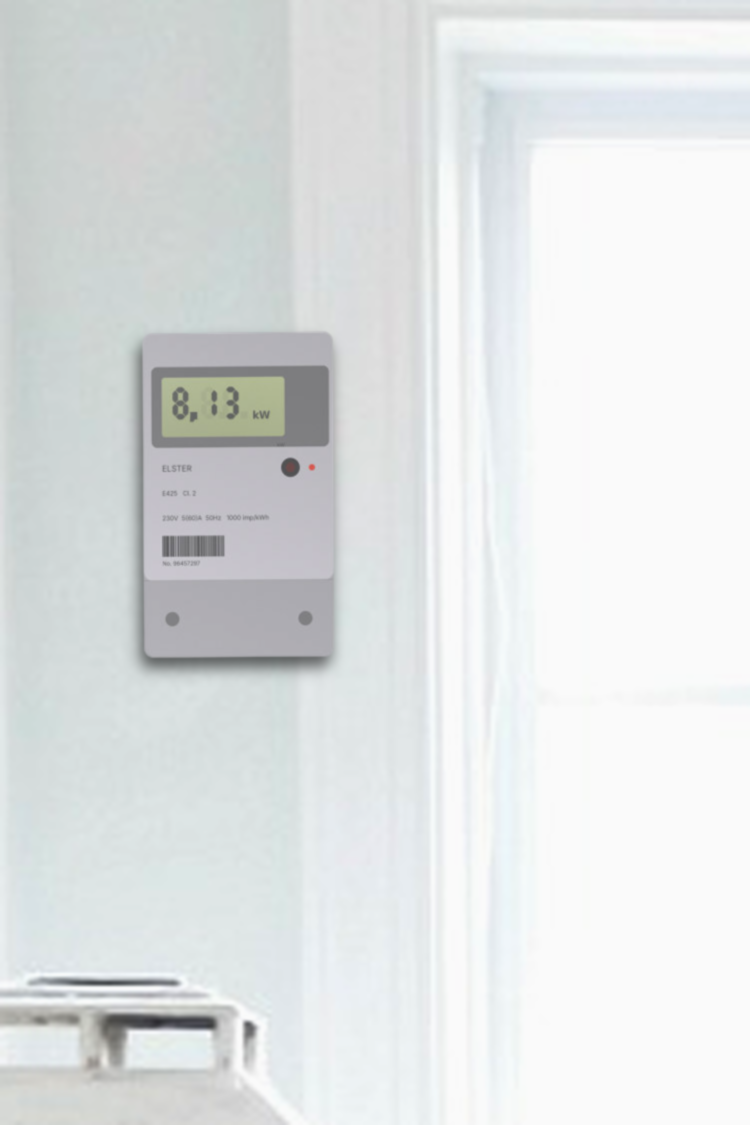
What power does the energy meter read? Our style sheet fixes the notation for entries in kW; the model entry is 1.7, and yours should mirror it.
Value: 8.13
